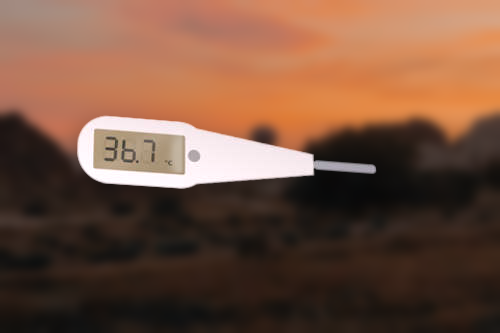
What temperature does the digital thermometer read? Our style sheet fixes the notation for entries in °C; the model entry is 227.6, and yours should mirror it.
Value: 36.7
